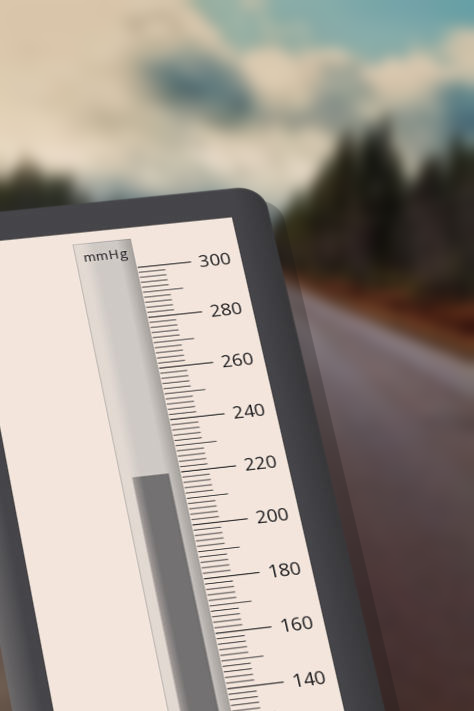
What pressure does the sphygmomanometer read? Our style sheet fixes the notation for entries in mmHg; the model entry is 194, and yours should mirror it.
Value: 220
